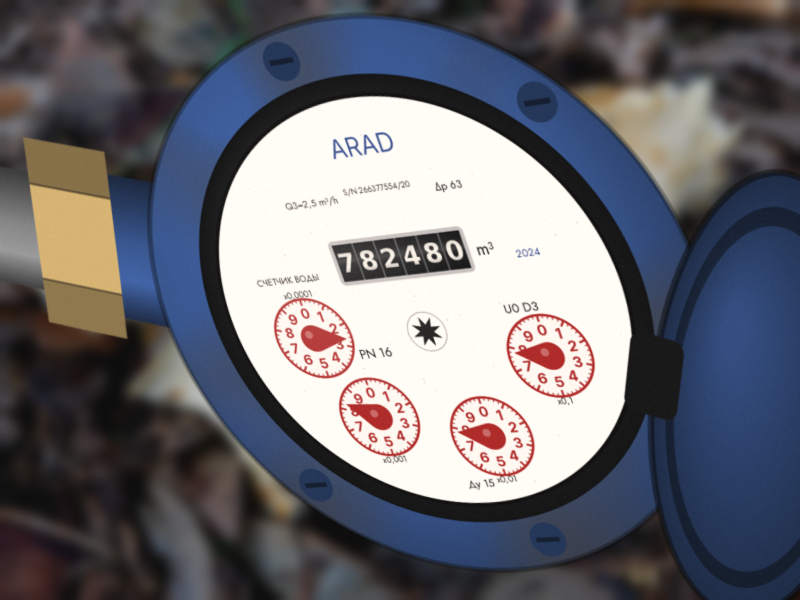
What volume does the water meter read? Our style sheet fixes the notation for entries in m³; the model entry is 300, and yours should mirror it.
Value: 782480.7782
